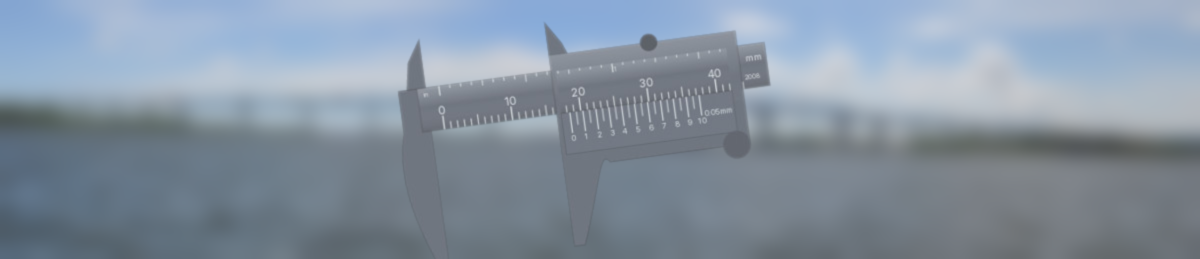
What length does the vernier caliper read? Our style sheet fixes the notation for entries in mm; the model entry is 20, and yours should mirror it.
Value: 18.4
